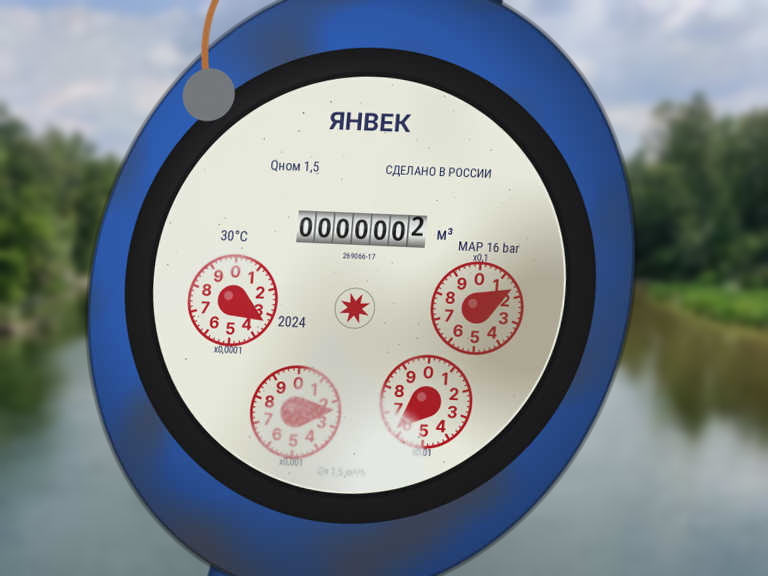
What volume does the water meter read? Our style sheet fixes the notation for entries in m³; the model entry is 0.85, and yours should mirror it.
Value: 2.1623
